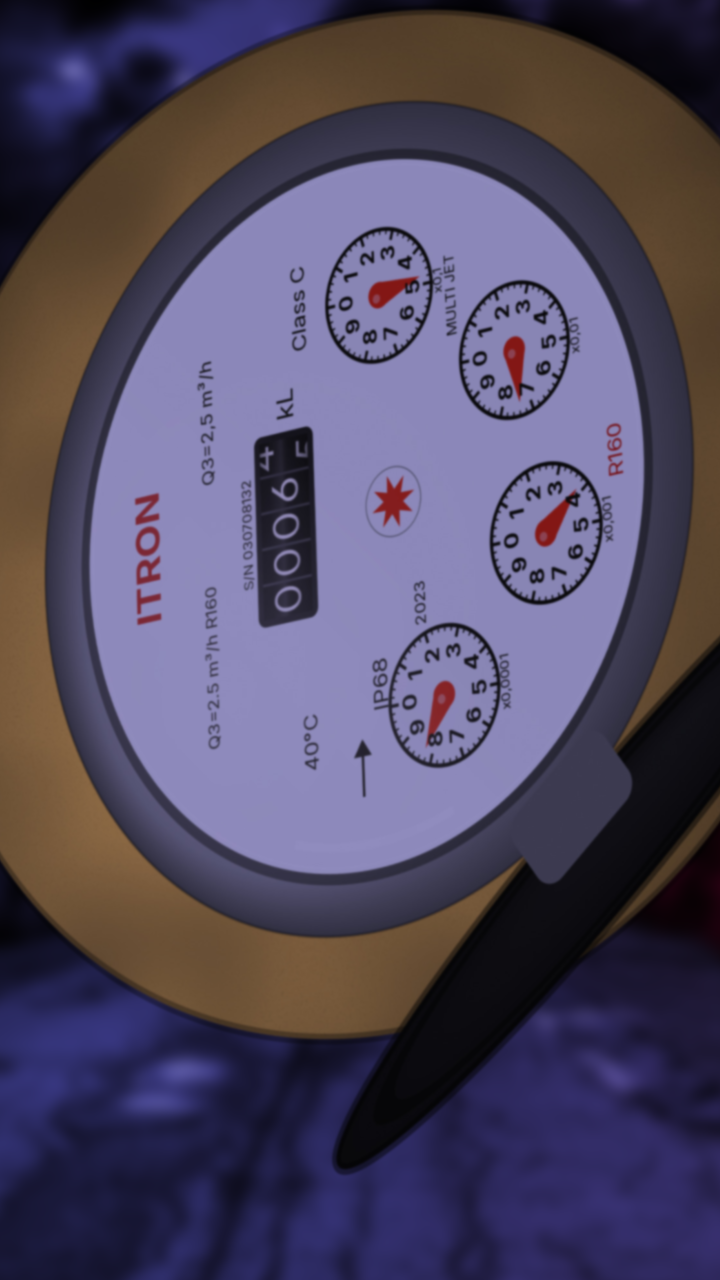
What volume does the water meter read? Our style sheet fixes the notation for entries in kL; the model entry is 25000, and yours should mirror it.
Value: 64.4738
